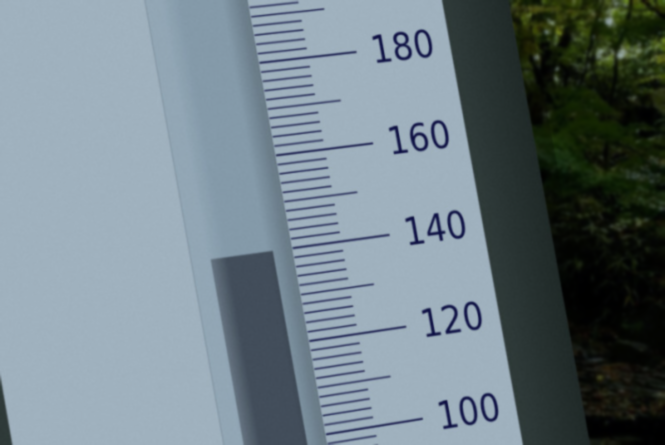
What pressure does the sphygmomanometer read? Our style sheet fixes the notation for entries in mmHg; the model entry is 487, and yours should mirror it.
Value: 140
